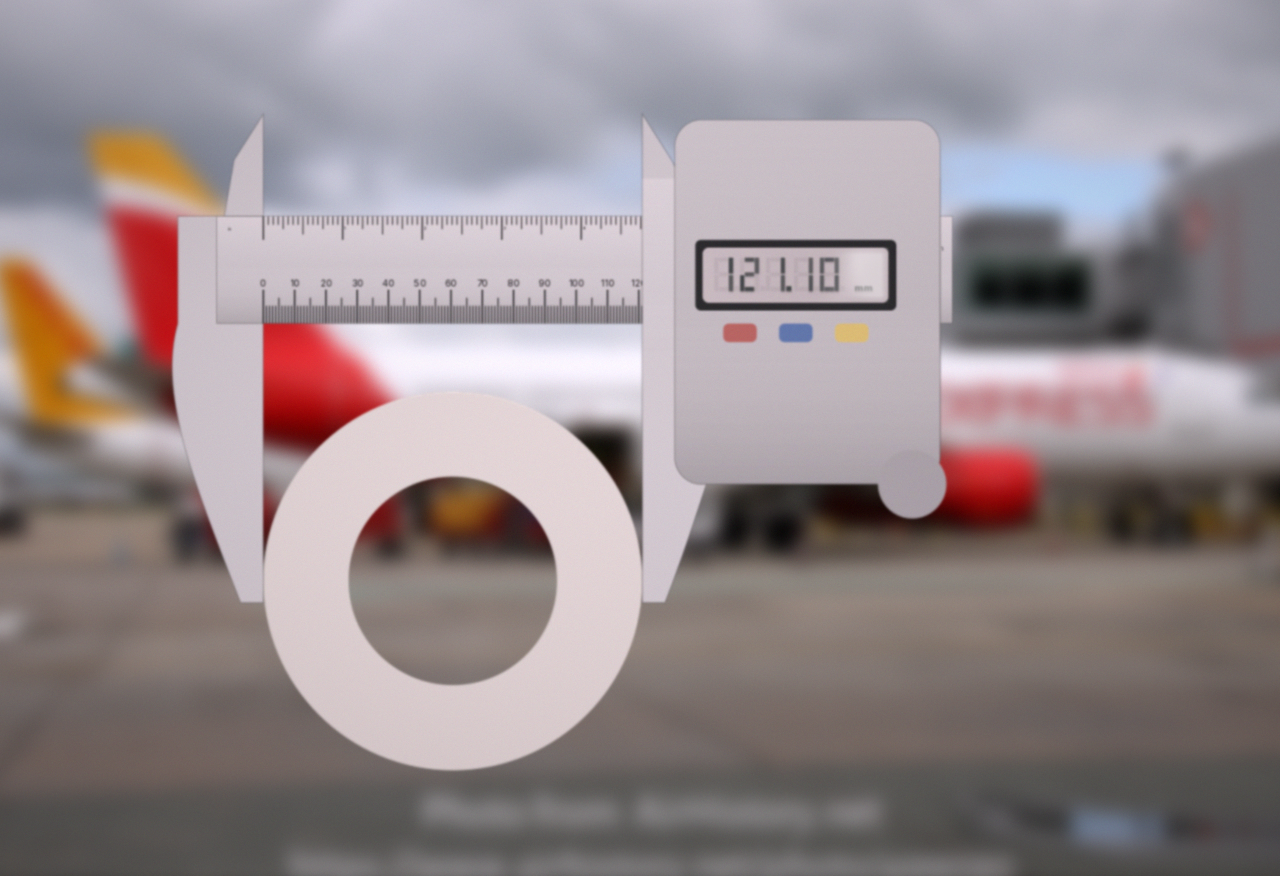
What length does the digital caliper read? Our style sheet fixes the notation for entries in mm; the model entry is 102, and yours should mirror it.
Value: 121.10
